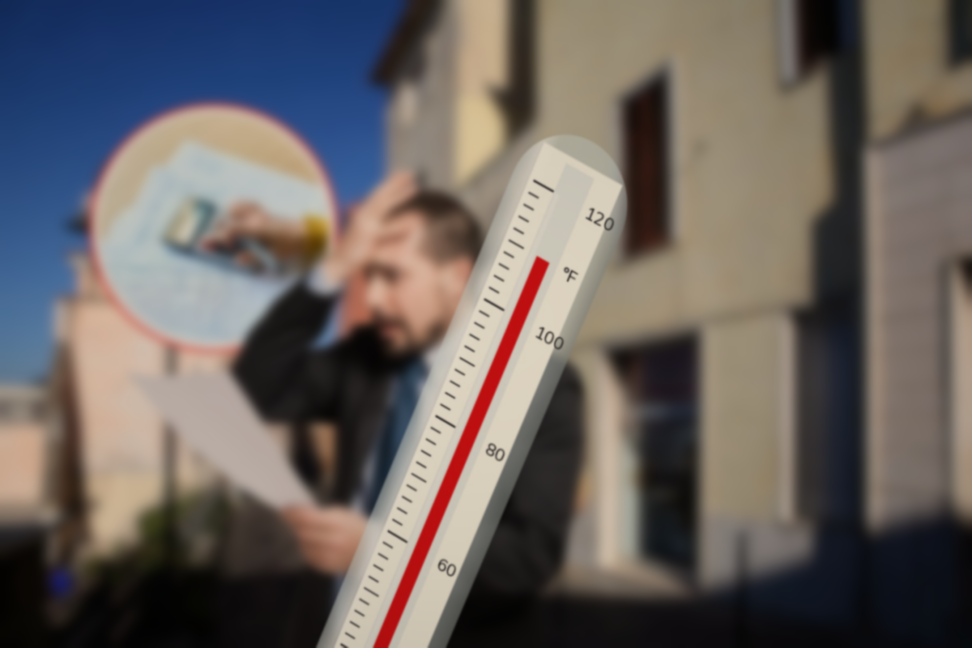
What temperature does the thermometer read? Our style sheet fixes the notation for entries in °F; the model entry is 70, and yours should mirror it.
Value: 110
